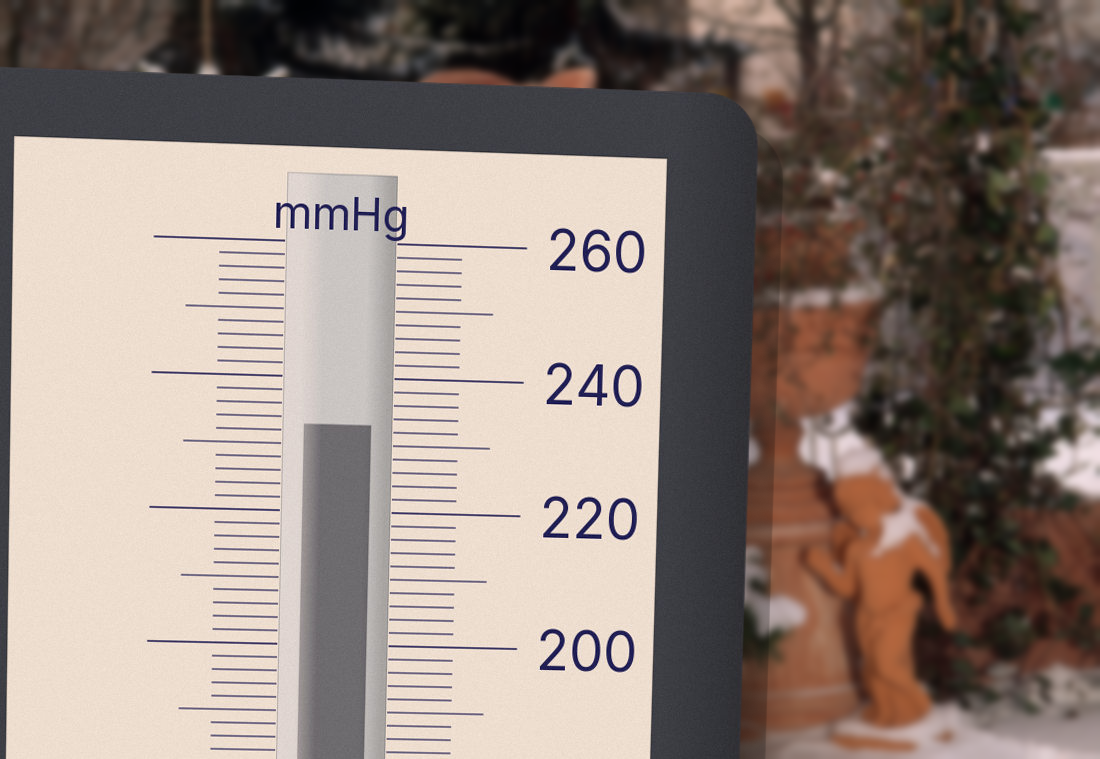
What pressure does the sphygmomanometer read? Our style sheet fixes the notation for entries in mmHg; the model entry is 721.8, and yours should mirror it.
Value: 233
